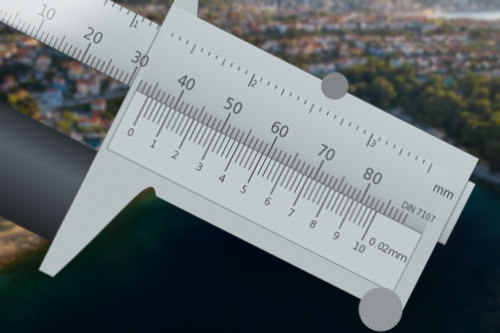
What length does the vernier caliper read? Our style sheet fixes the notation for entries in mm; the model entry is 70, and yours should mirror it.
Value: 34.5
